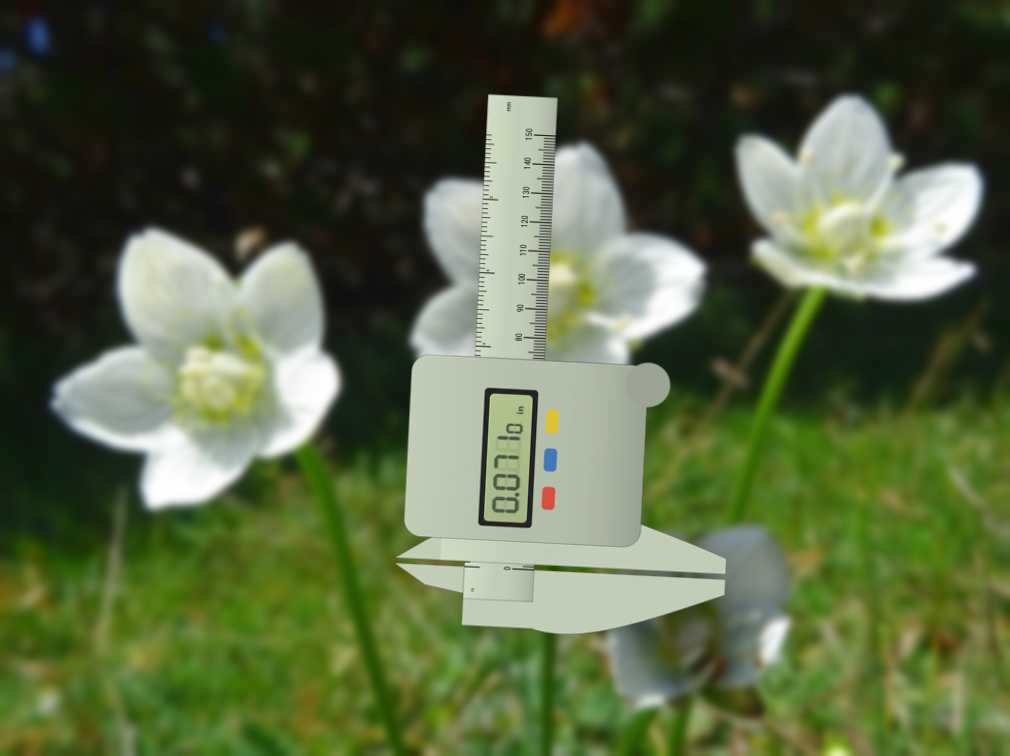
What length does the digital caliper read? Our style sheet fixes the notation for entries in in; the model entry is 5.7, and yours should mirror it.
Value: 0.0710
